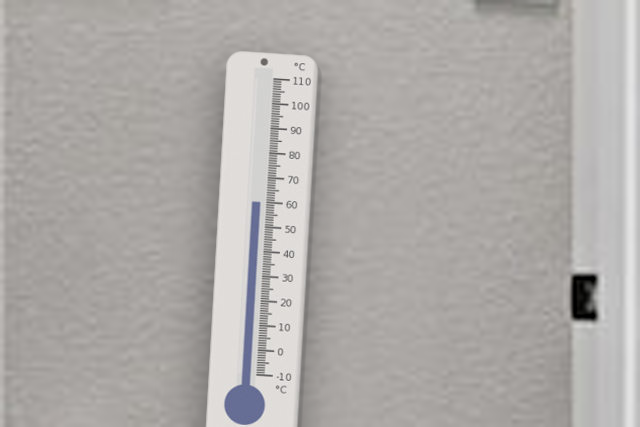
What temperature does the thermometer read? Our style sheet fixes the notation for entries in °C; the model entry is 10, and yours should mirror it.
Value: 60
